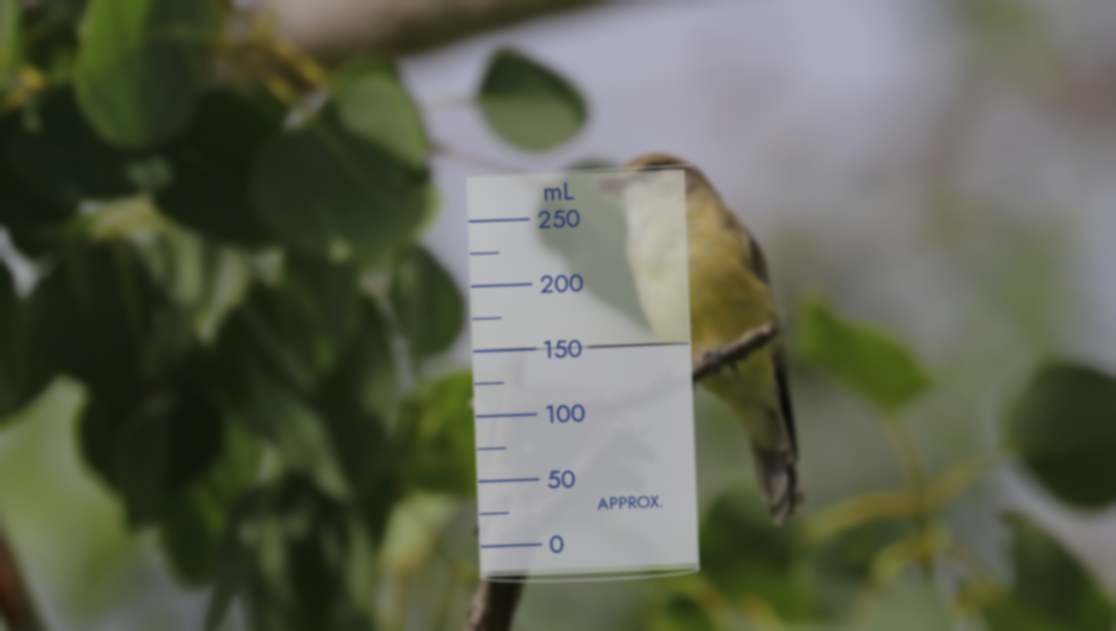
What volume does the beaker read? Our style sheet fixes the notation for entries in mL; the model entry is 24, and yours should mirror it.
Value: 150
